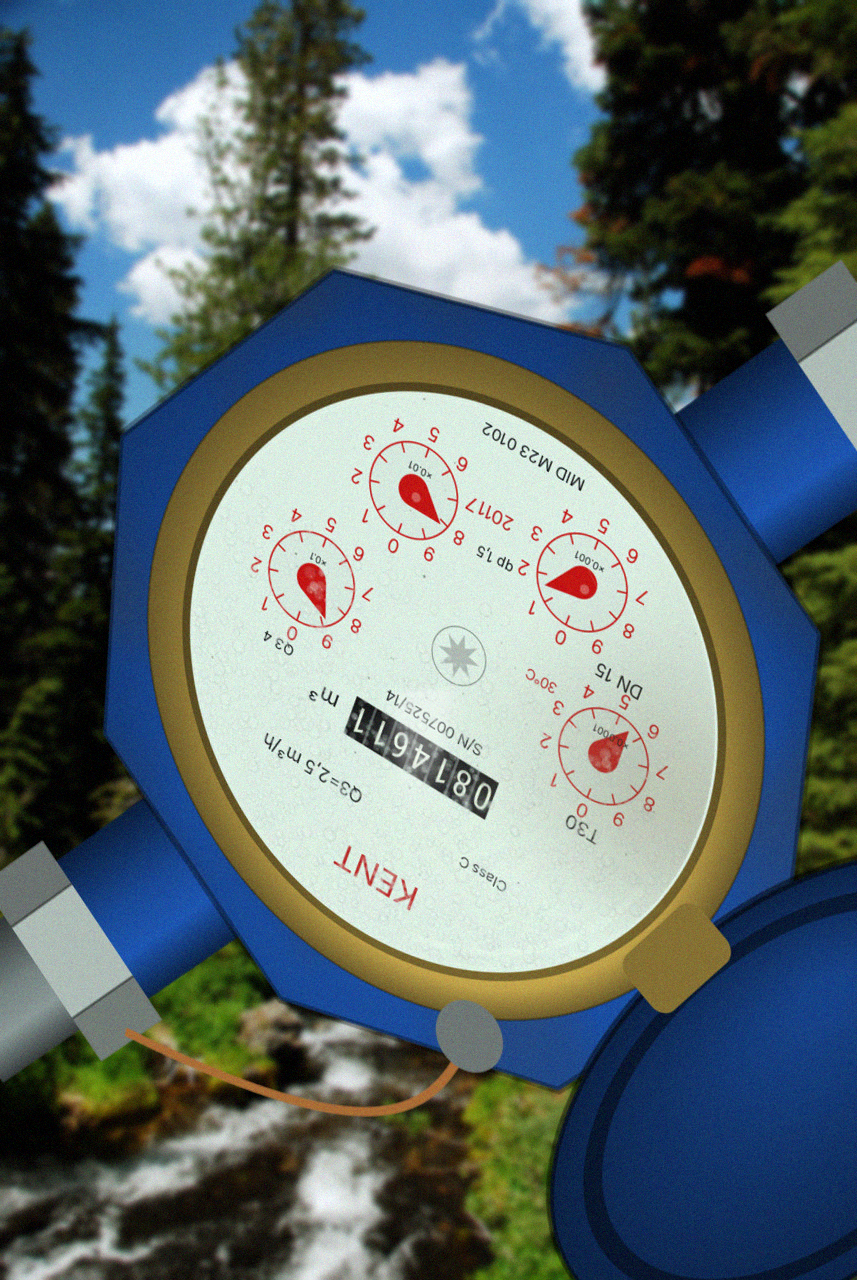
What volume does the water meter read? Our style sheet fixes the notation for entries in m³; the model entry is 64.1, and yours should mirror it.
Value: 814611.8815
